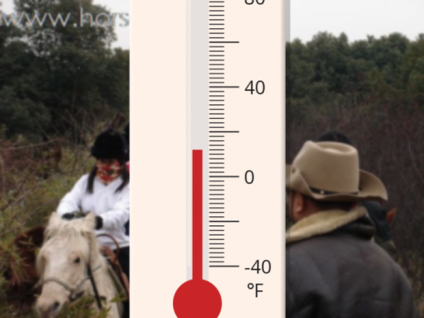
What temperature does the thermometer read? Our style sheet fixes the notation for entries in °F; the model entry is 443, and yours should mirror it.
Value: 12
